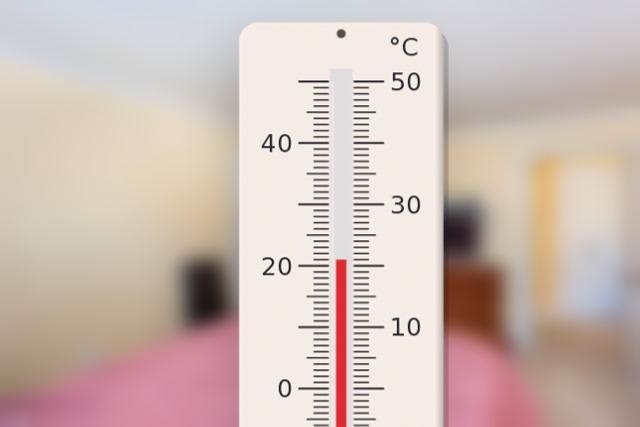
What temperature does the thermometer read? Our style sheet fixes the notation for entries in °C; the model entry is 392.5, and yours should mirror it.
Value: 21
